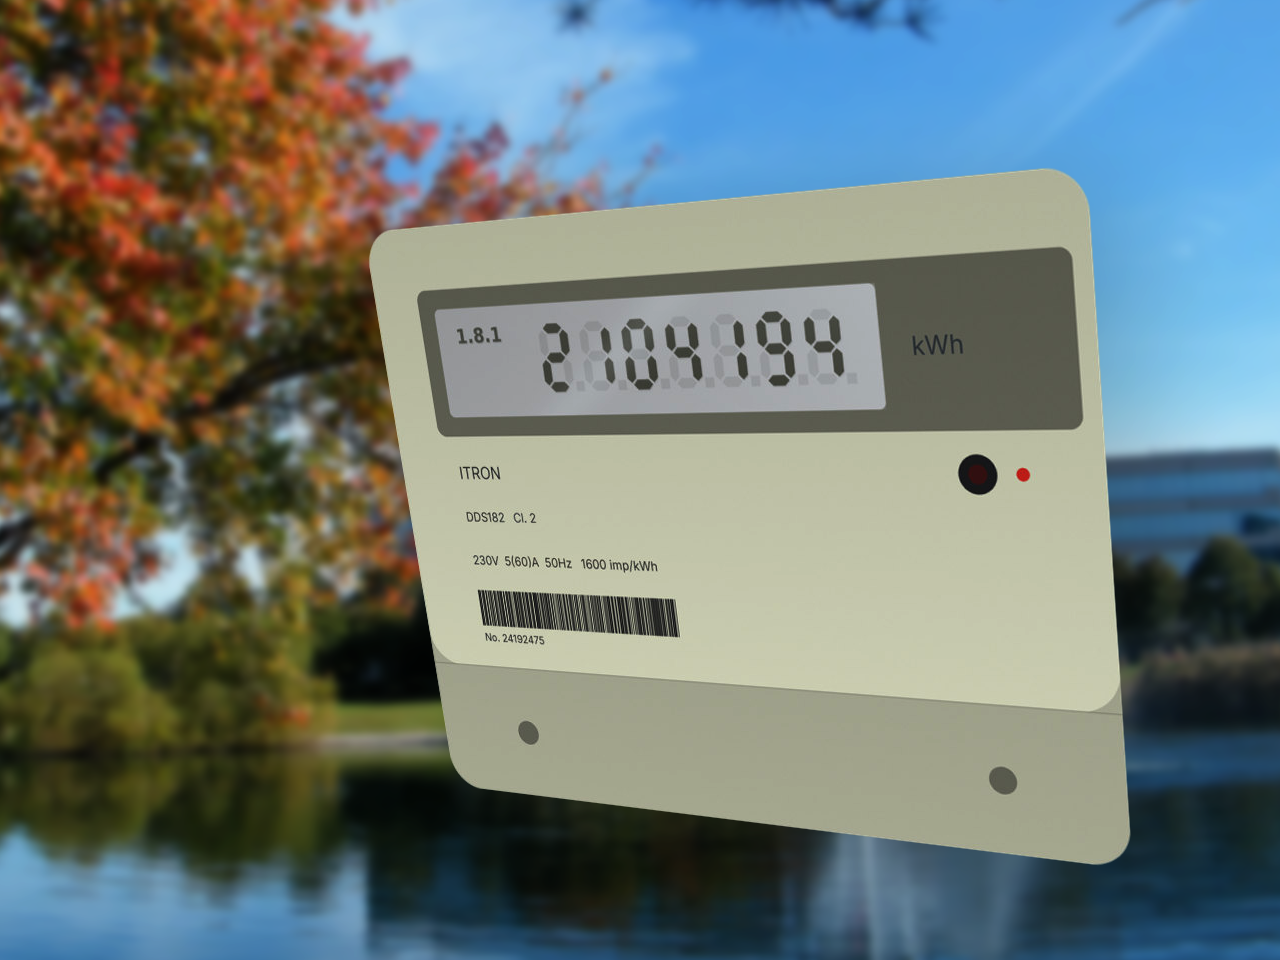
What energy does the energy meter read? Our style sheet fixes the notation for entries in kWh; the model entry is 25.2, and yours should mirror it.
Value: 2104194
